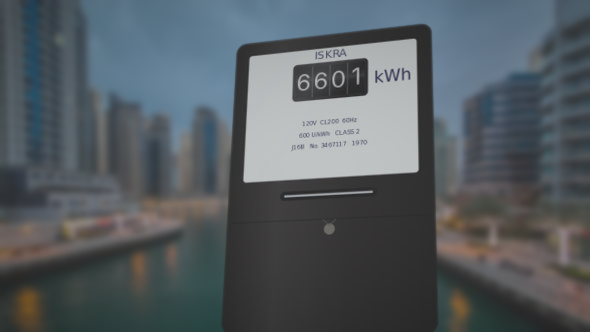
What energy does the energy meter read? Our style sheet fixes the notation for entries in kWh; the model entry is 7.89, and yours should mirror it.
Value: 6601
